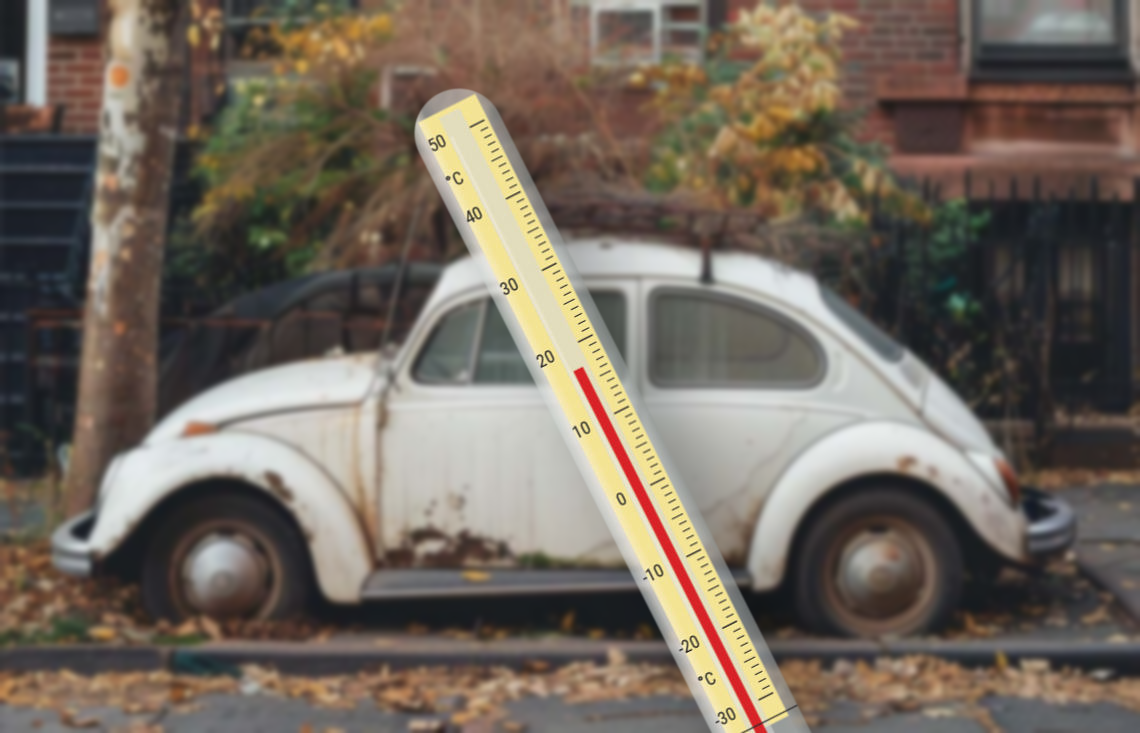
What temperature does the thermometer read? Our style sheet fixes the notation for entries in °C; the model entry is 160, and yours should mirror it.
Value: 17
